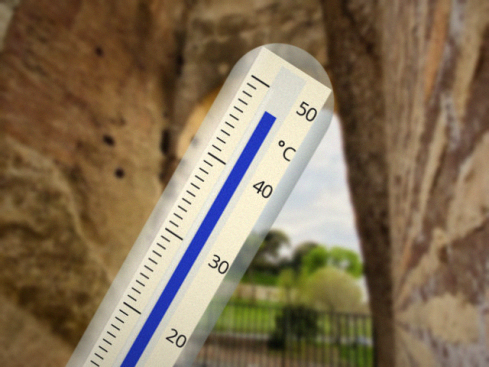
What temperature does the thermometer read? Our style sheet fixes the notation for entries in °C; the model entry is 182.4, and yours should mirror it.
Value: 47.5
